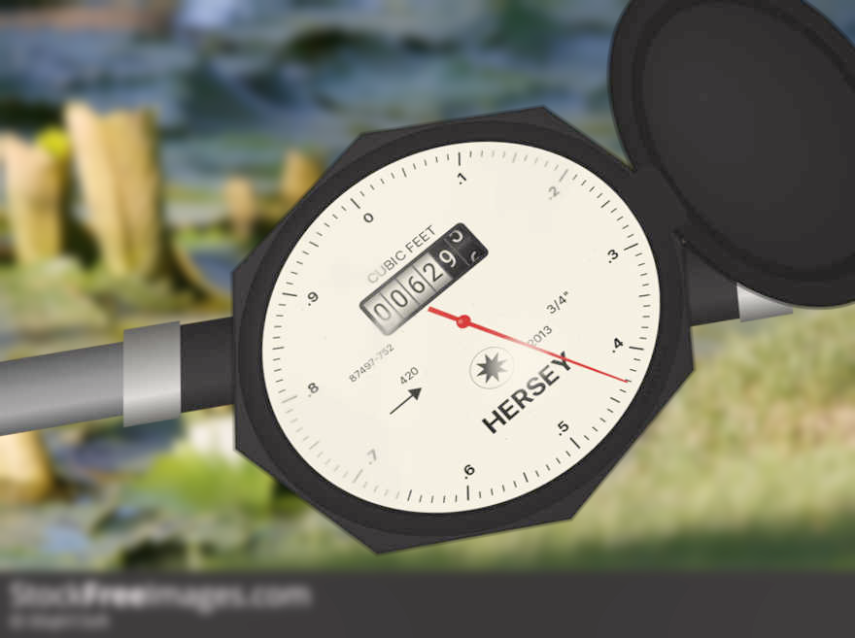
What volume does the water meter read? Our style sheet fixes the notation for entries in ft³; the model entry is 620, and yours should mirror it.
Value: 6295.43
